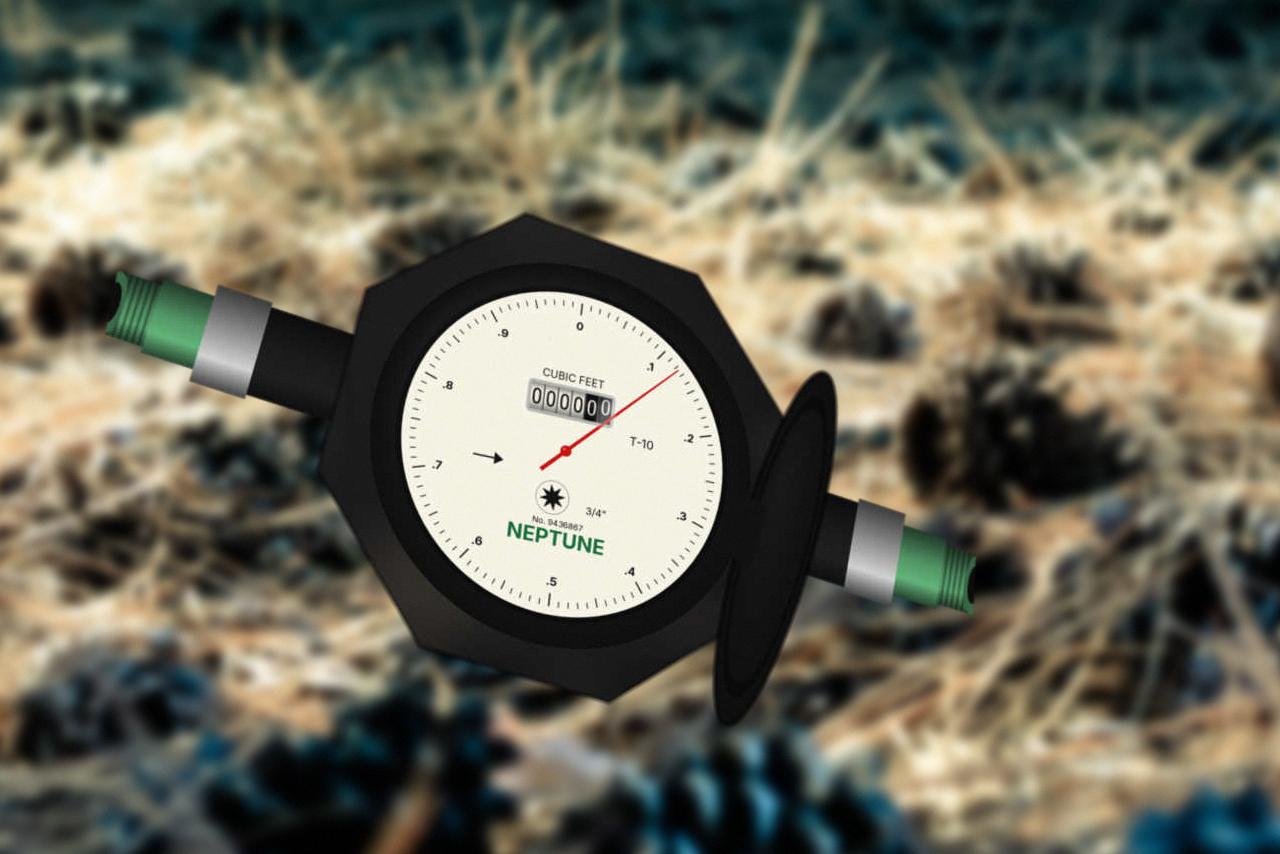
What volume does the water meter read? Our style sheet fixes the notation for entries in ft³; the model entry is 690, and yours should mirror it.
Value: 0.12
